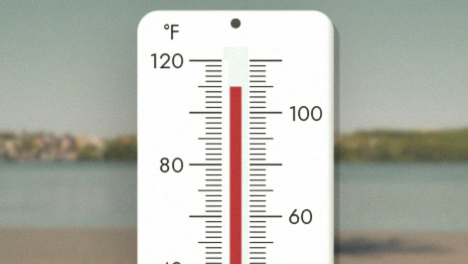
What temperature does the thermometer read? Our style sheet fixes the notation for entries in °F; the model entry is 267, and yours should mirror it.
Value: 110
